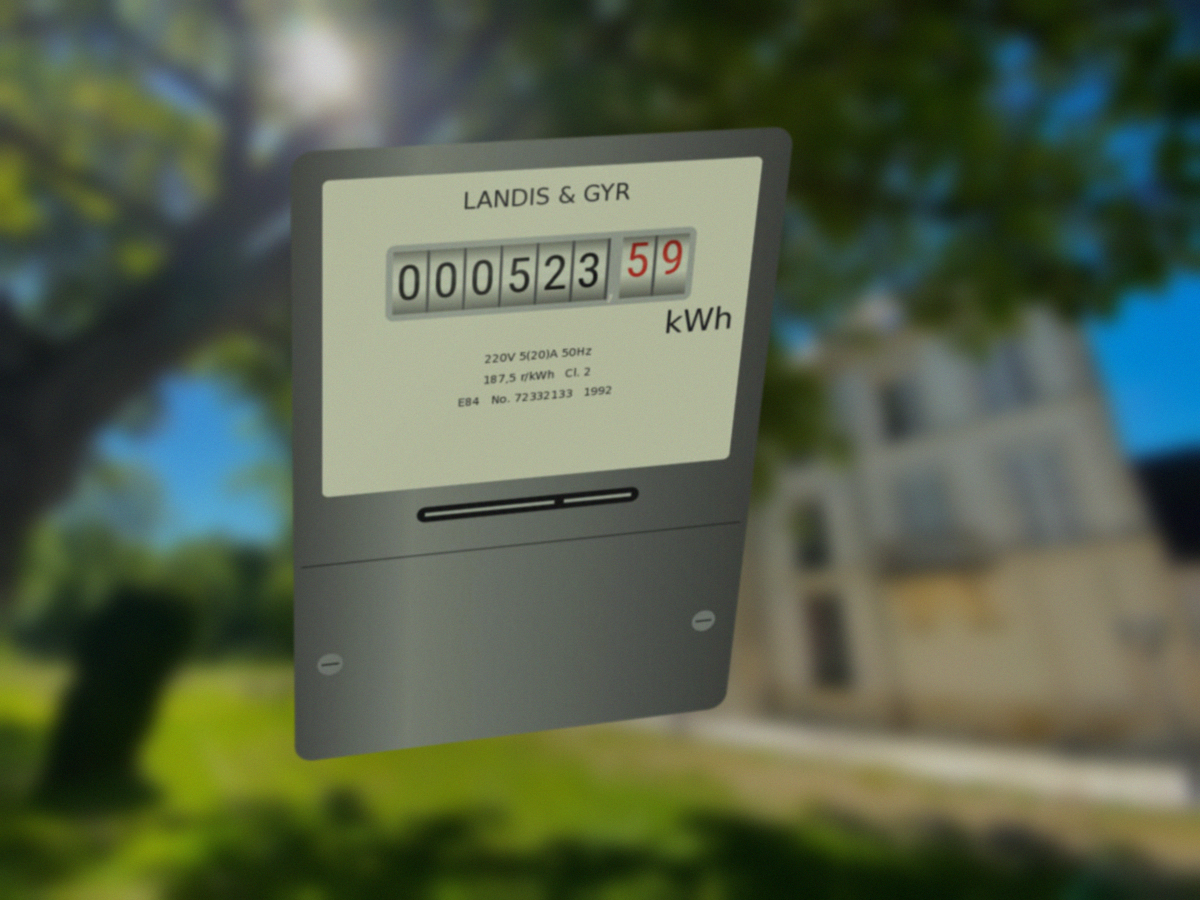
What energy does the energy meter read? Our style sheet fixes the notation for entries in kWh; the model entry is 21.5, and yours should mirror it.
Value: 523.59
